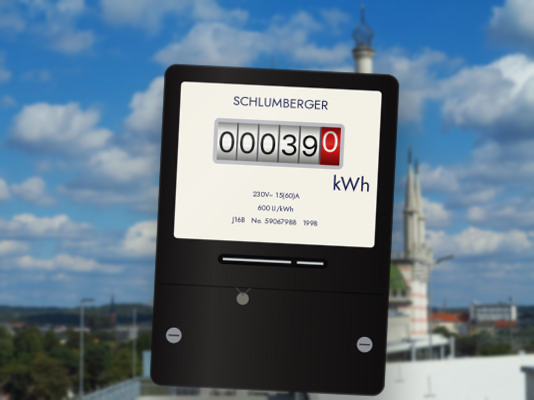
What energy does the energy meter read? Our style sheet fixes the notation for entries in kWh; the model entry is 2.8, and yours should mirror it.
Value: 39.0
